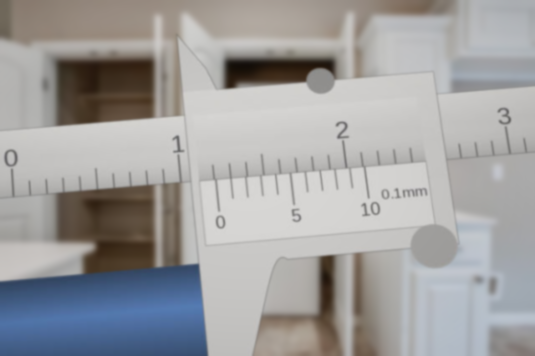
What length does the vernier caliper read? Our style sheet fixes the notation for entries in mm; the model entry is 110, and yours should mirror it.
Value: 12.1
